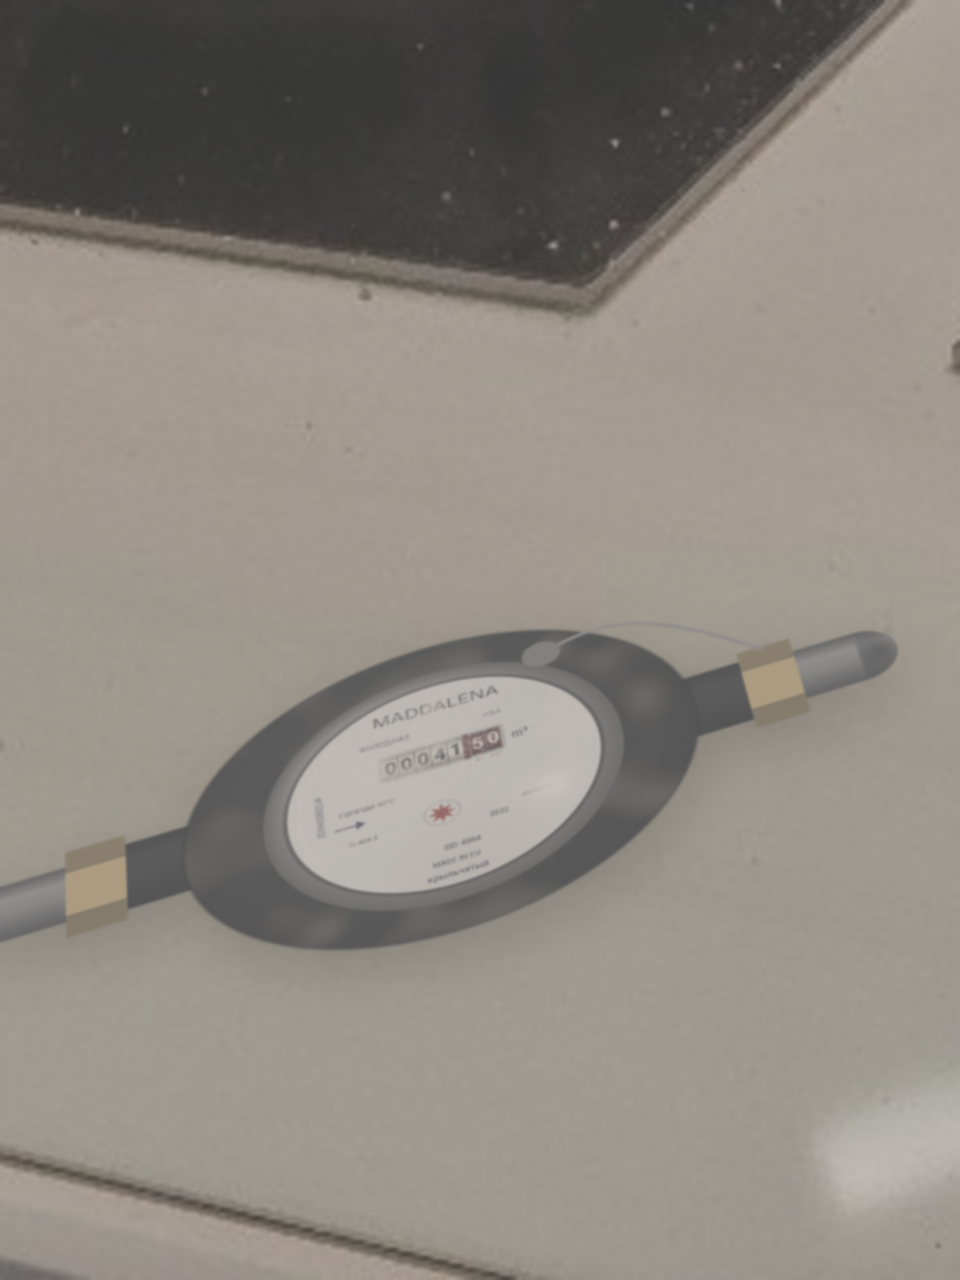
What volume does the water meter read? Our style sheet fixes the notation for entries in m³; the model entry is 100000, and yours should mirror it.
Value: 41.50
